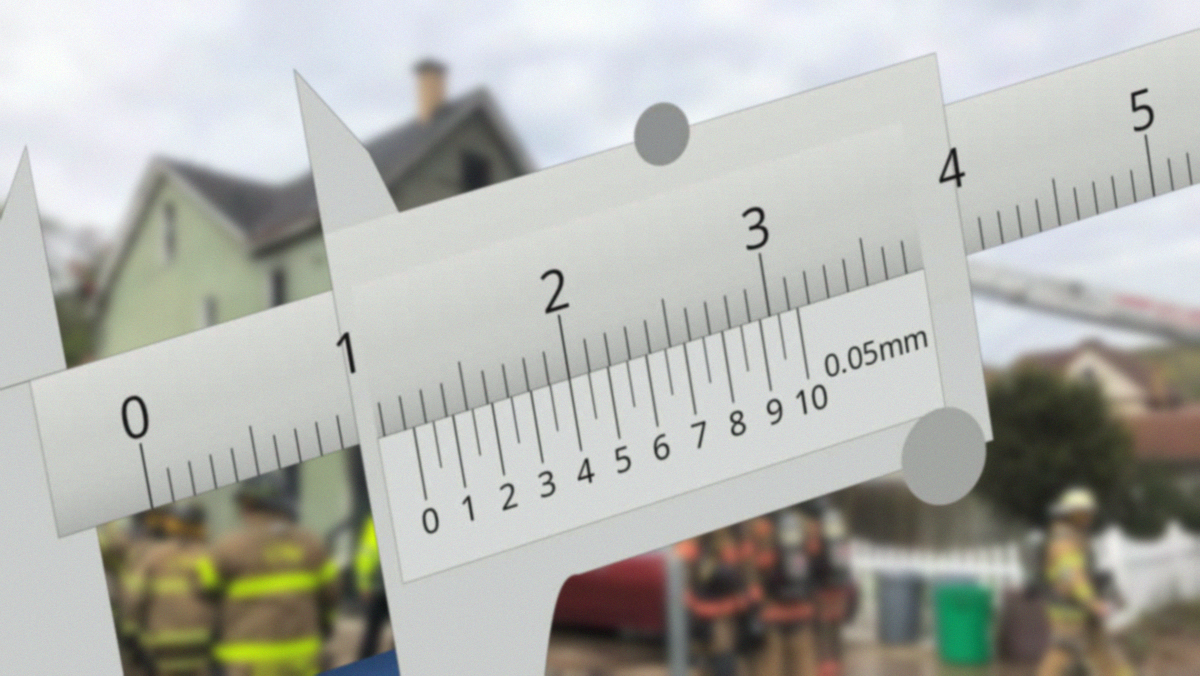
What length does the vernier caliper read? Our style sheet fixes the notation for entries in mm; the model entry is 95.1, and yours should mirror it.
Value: 12.4
